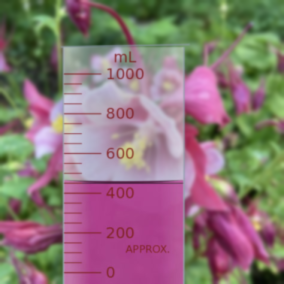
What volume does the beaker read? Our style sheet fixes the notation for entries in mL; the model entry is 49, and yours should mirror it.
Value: 450
